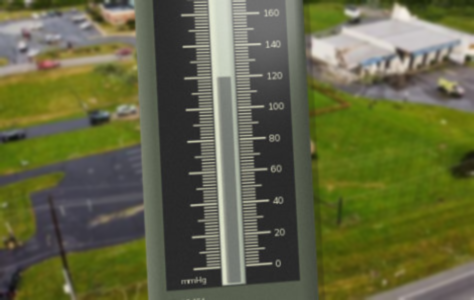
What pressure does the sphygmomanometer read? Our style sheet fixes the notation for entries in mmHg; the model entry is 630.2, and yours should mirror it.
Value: 120
